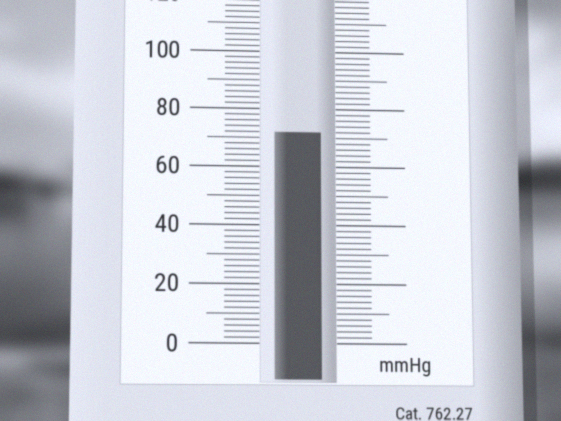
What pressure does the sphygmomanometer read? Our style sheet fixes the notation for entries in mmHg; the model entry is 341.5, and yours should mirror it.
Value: 72
